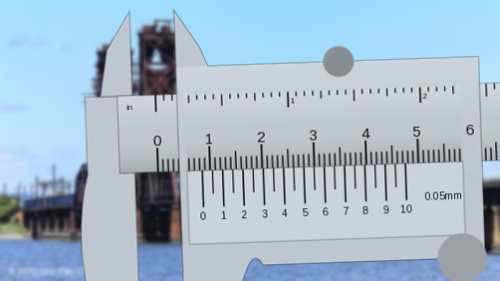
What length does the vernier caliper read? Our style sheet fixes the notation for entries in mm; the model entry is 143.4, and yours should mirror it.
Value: 8.5
